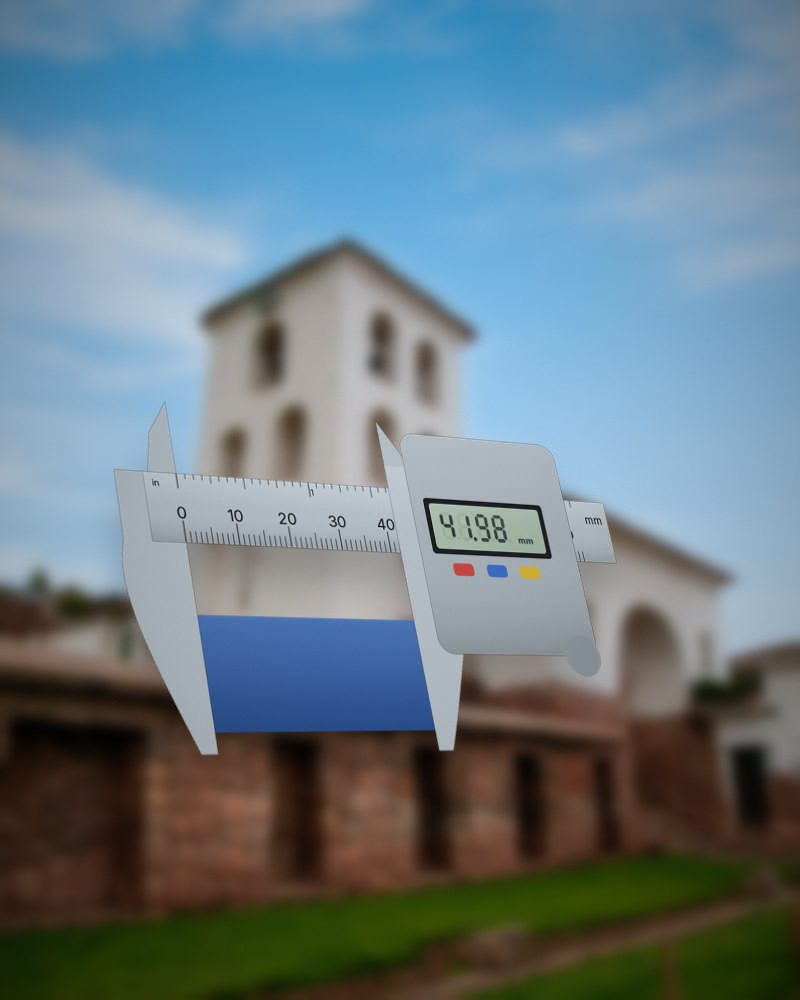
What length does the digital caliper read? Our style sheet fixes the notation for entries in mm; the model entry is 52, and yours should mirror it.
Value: 41.98
